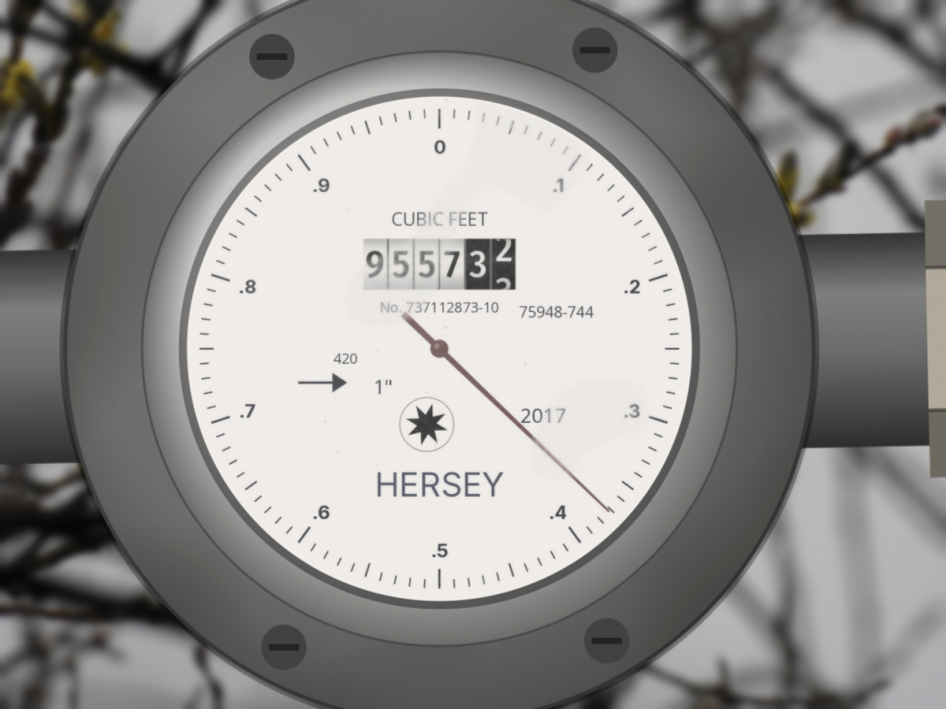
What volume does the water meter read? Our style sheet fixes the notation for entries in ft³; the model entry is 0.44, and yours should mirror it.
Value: 955732.37
